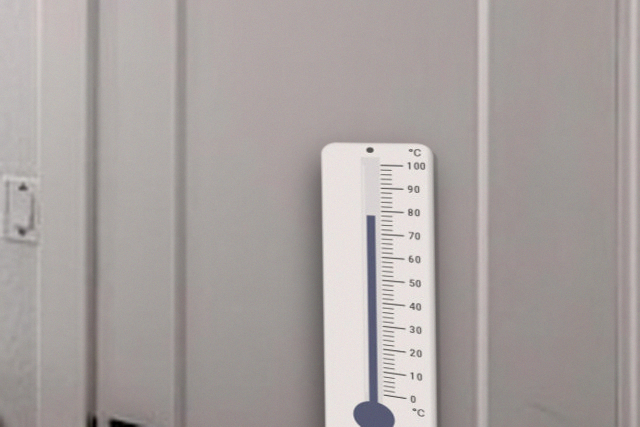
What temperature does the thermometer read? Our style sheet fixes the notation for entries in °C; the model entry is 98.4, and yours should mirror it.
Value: 78
